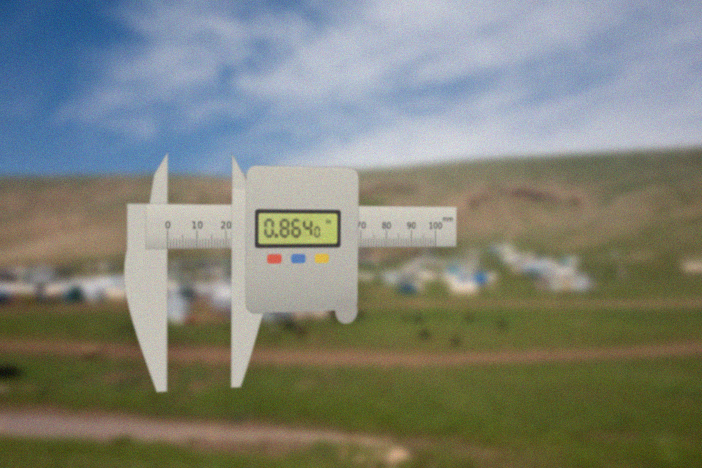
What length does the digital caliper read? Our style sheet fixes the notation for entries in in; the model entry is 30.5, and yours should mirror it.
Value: 0.8640
